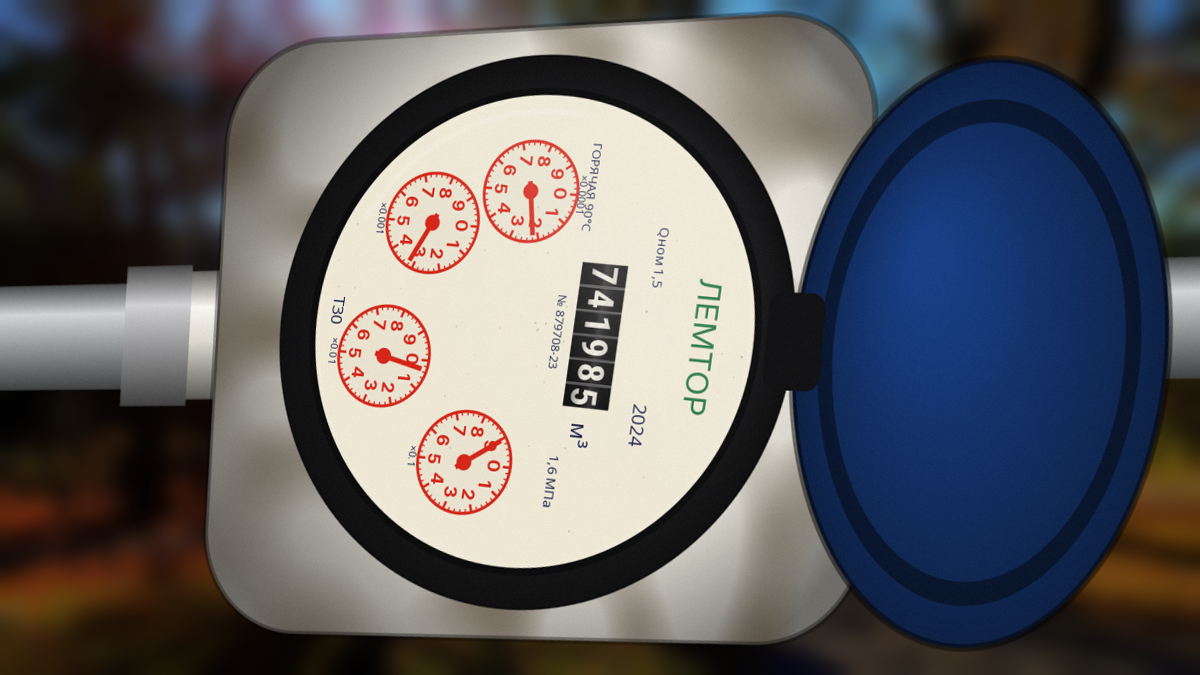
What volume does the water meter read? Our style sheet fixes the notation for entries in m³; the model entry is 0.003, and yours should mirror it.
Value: 741984.9032
